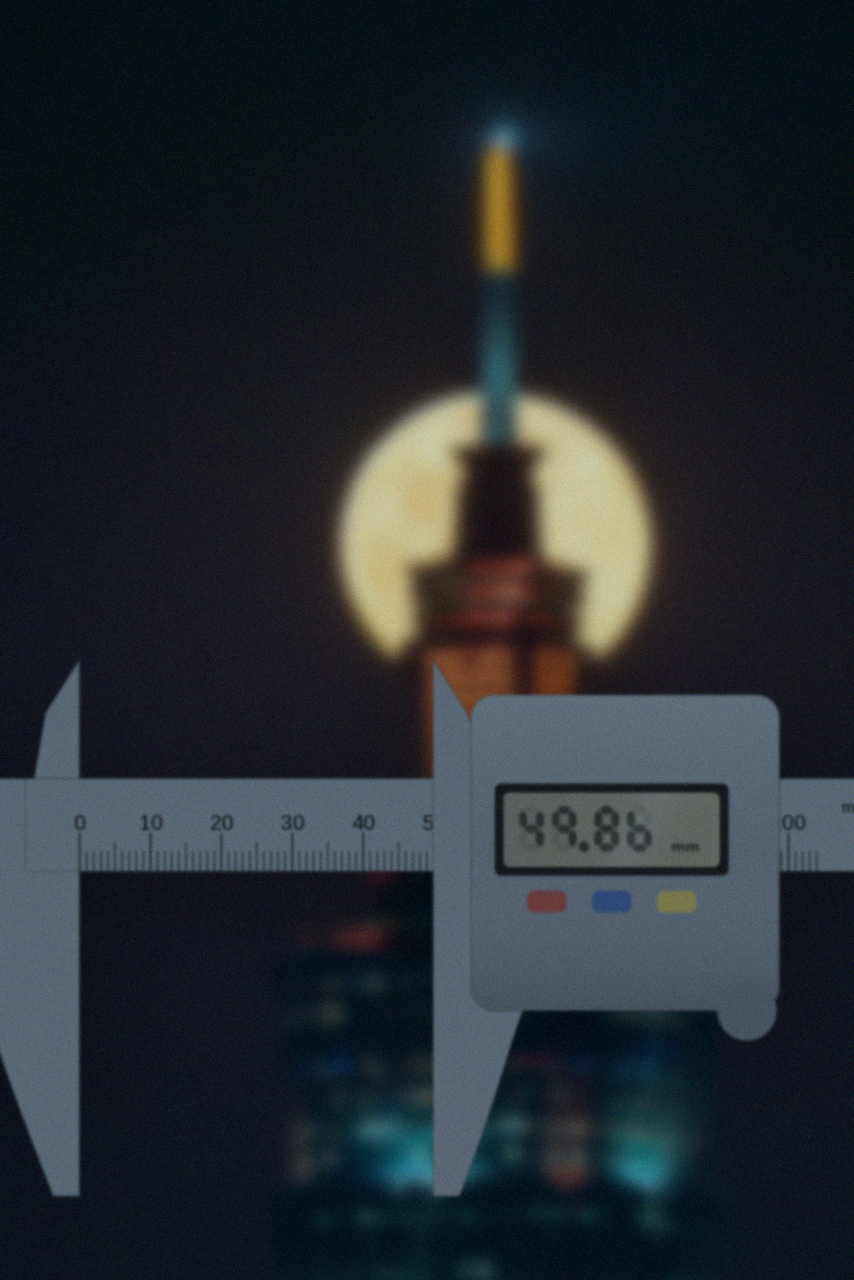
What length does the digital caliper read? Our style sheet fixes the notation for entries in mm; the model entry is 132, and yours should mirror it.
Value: 49.86
